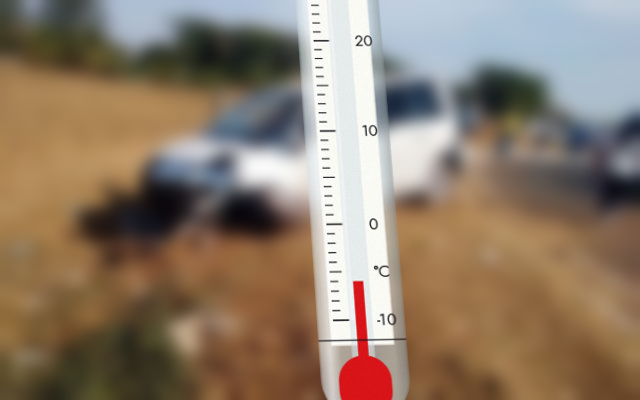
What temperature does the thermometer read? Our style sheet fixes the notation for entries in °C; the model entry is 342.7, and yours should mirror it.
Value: -6
